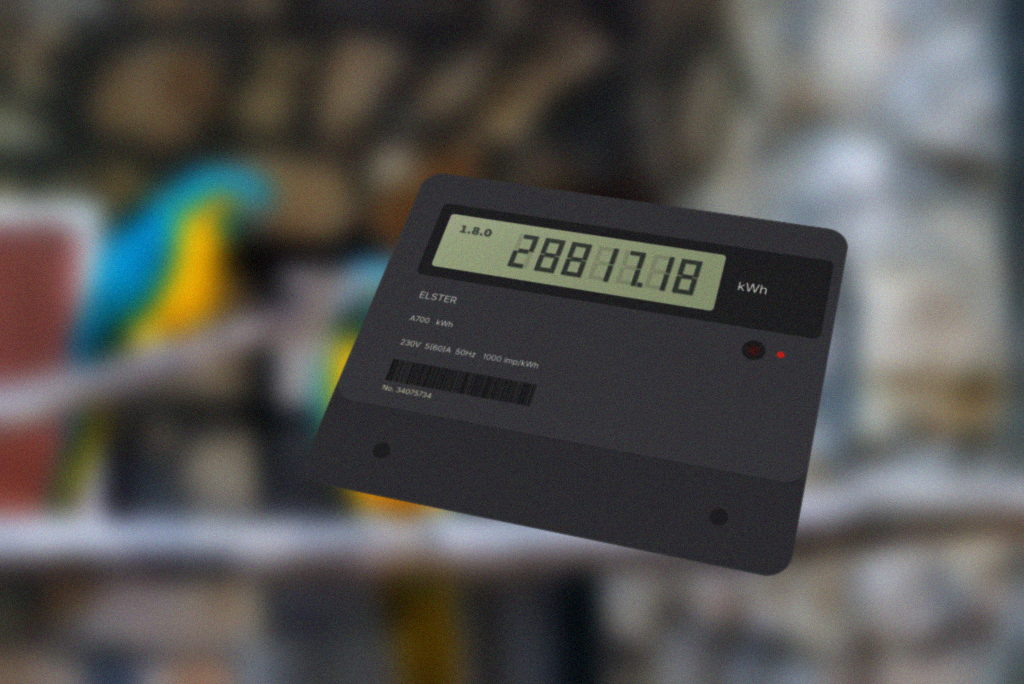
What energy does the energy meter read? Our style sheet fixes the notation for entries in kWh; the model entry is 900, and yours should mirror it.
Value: 28817.18
